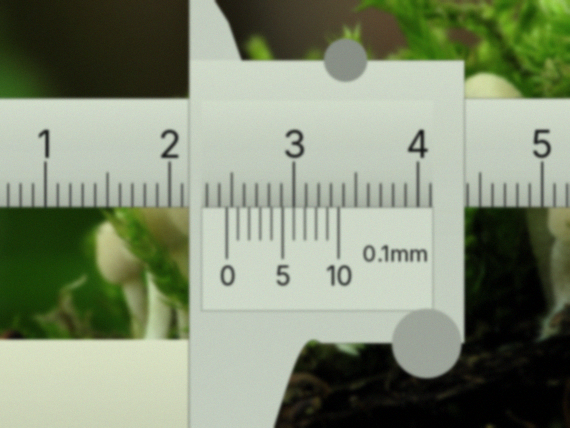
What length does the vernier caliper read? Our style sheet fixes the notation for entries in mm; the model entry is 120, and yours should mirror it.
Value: 24.6
